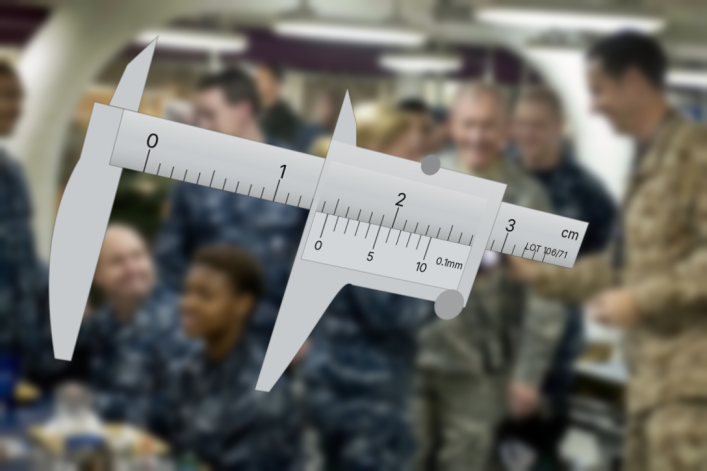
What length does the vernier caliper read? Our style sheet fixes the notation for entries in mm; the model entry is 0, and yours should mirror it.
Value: 14.5
